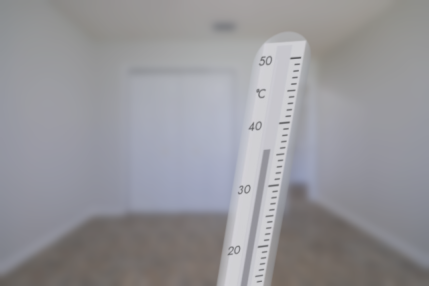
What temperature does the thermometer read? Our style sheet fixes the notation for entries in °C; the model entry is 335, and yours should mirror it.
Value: 36
